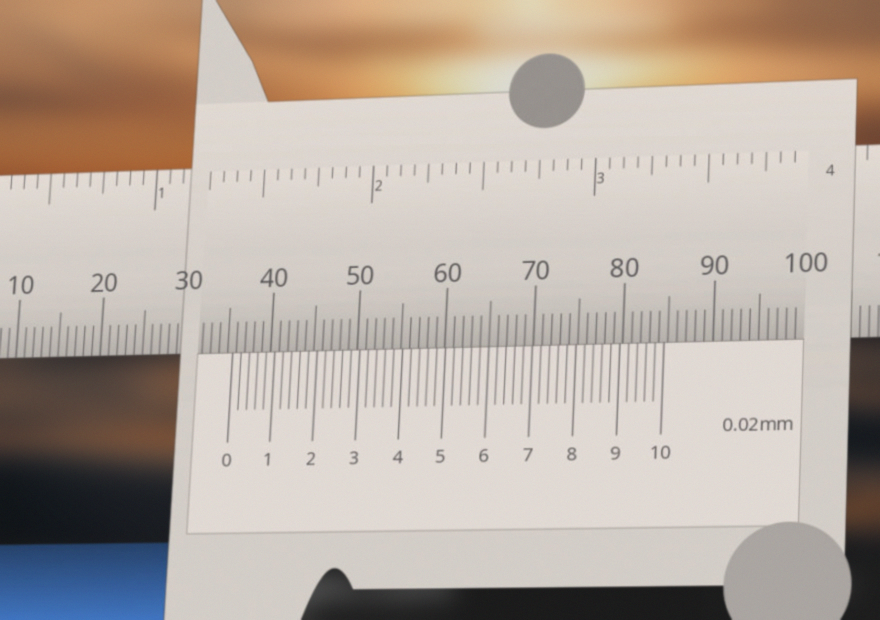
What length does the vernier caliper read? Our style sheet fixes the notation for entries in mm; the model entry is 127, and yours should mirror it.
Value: 35.6
